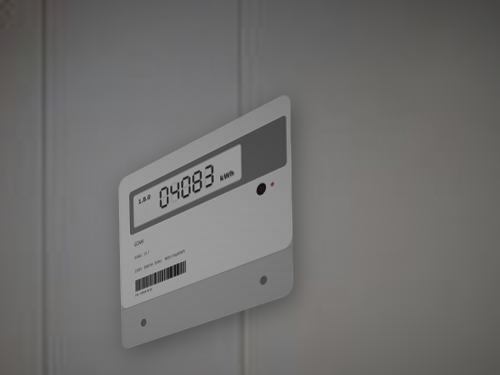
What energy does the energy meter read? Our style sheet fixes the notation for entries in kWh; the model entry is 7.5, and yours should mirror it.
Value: 4083
